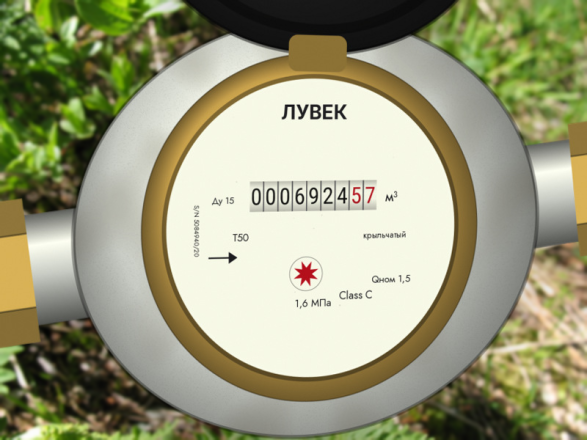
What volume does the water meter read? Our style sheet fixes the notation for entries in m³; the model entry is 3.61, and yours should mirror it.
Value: 6924.57
